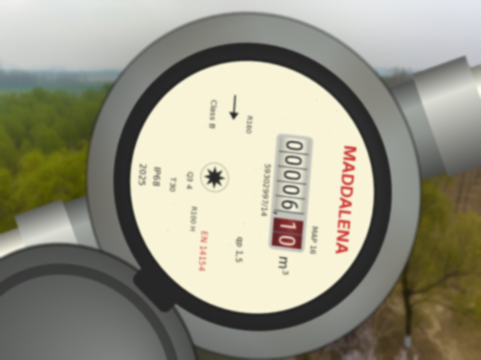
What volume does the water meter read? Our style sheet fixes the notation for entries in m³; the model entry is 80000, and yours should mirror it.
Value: 6.10
